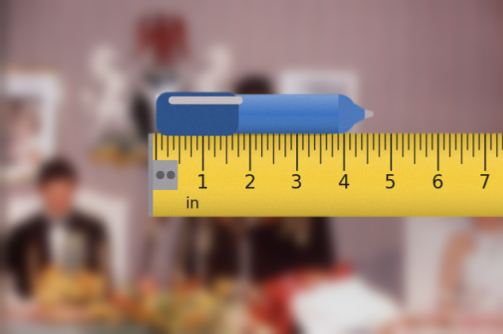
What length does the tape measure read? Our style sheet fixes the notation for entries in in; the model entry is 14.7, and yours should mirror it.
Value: 4.625
